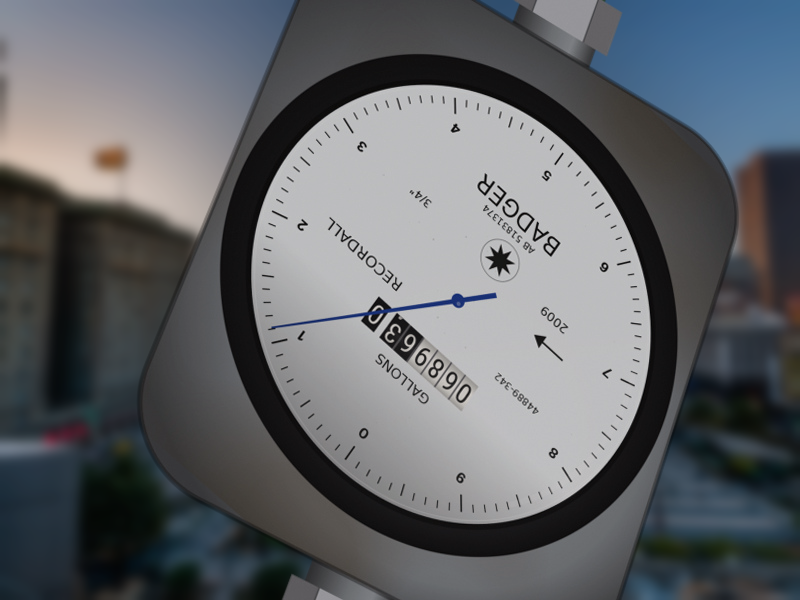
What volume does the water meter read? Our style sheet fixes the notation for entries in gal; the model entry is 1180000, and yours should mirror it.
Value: 689631.1
